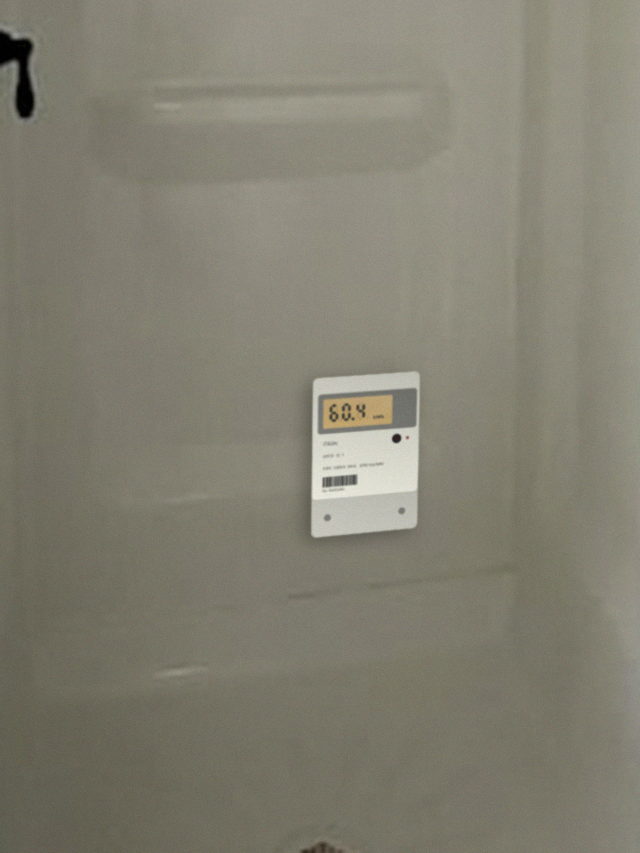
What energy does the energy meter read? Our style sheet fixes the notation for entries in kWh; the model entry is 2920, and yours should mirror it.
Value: 60.4
